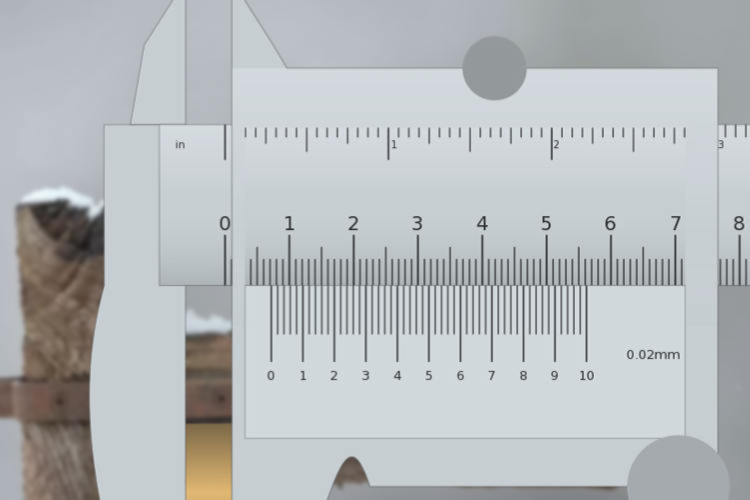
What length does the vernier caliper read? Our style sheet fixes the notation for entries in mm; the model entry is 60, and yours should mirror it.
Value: 7.2
